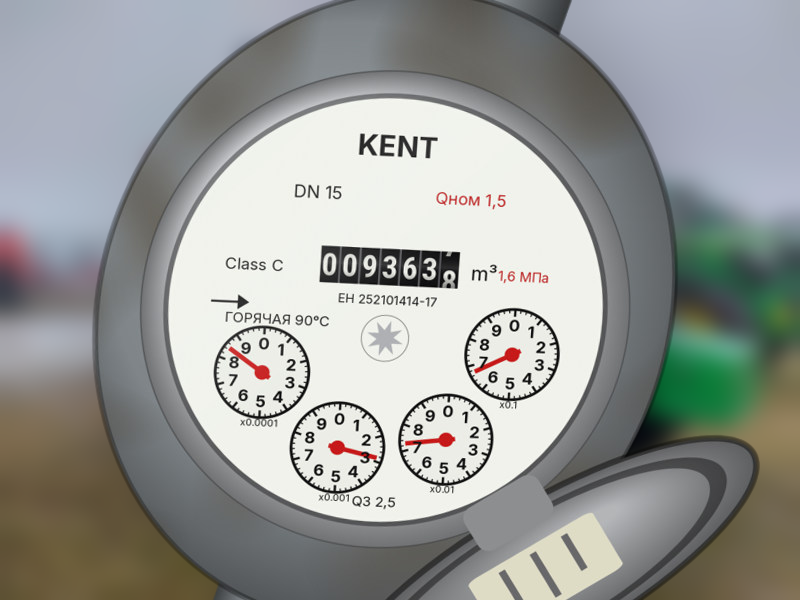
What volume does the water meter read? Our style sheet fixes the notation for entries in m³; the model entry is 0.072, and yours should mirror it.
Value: 93637.6728
